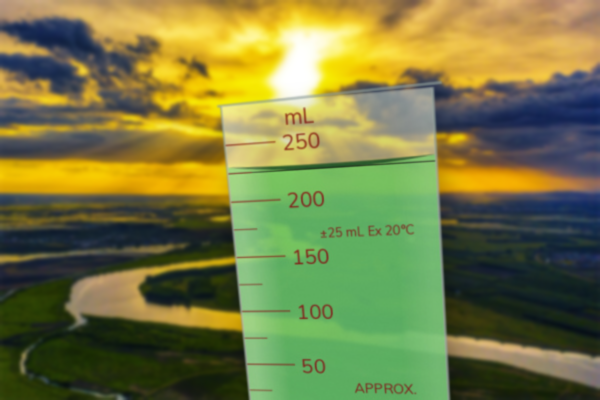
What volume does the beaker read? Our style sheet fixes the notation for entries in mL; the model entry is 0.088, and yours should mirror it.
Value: 225
